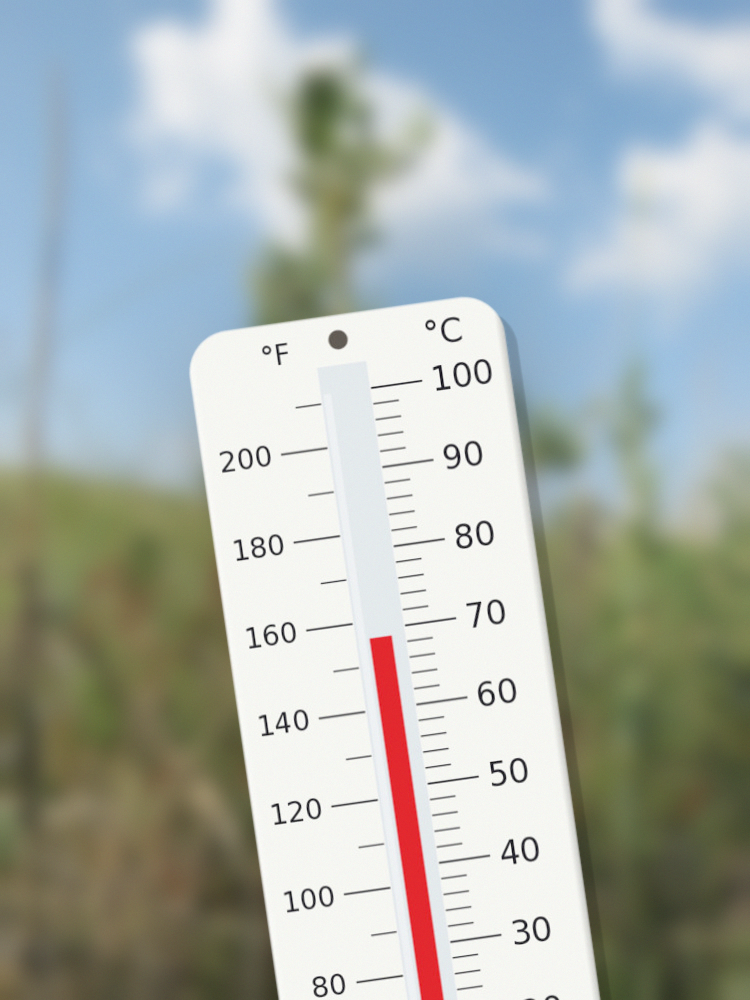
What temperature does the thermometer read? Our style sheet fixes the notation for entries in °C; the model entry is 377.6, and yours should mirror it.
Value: 69
